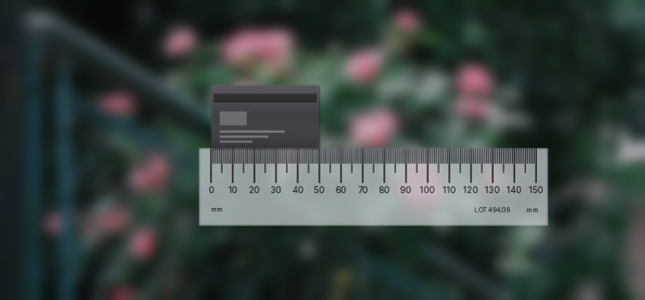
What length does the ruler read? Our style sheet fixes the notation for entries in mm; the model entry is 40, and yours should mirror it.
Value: 50
